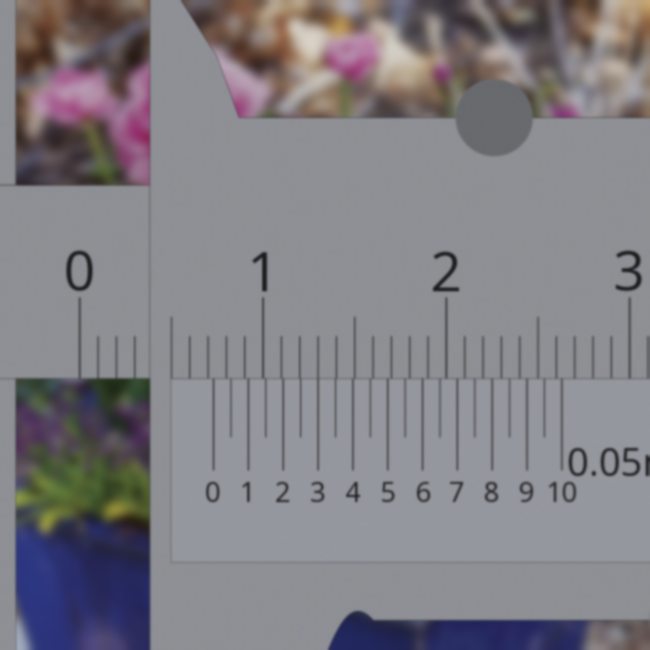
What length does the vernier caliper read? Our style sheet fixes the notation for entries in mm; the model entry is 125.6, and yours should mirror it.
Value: 7.3
